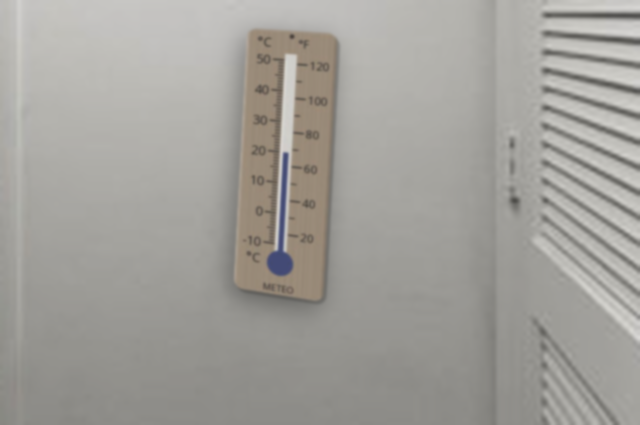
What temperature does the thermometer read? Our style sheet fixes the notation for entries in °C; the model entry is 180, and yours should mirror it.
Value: 20
